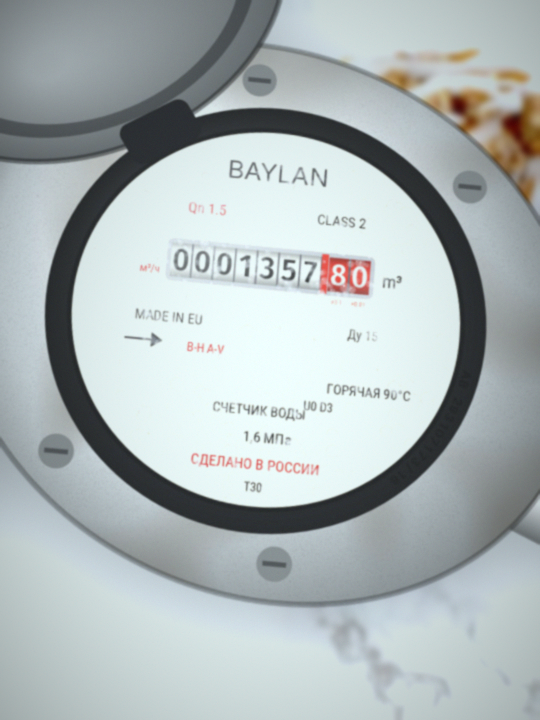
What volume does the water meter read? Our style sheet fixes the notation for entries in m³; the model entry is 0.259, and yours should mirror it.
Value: 1357.80
